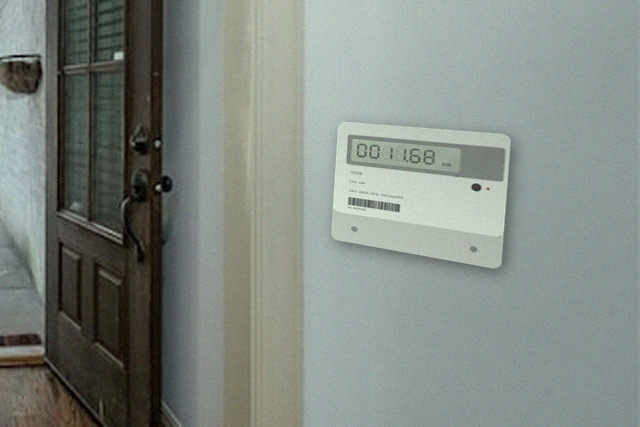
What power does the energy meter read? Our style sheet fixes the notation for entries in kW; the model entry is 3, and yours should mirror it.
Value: 11.68
